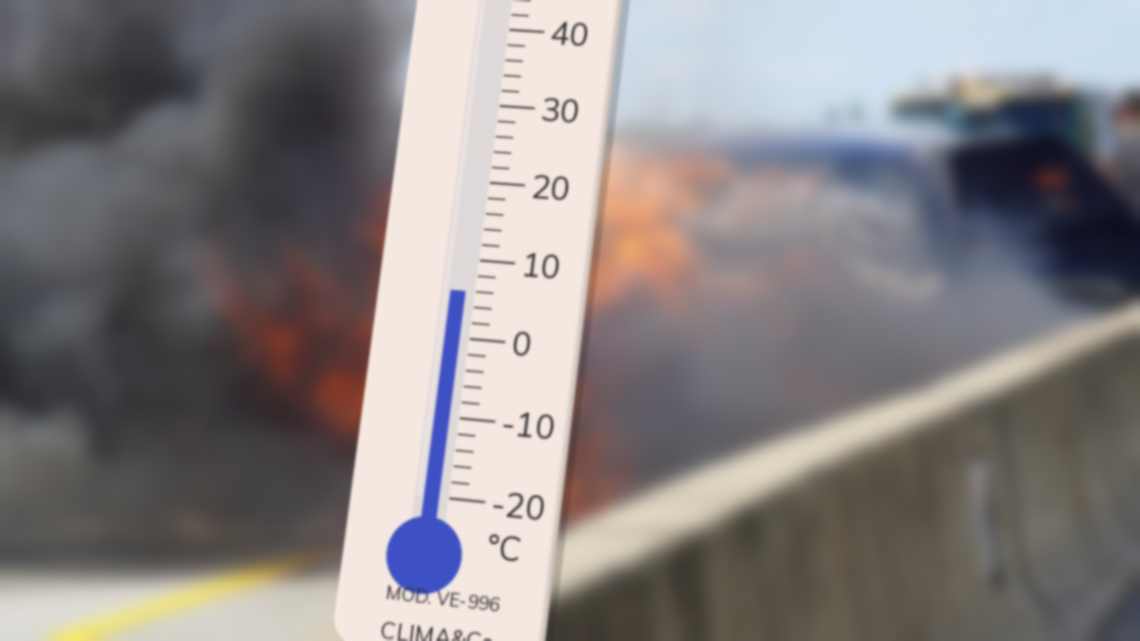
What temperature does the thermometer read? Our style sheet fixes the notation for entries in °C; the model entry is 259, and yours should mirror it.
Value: 6
